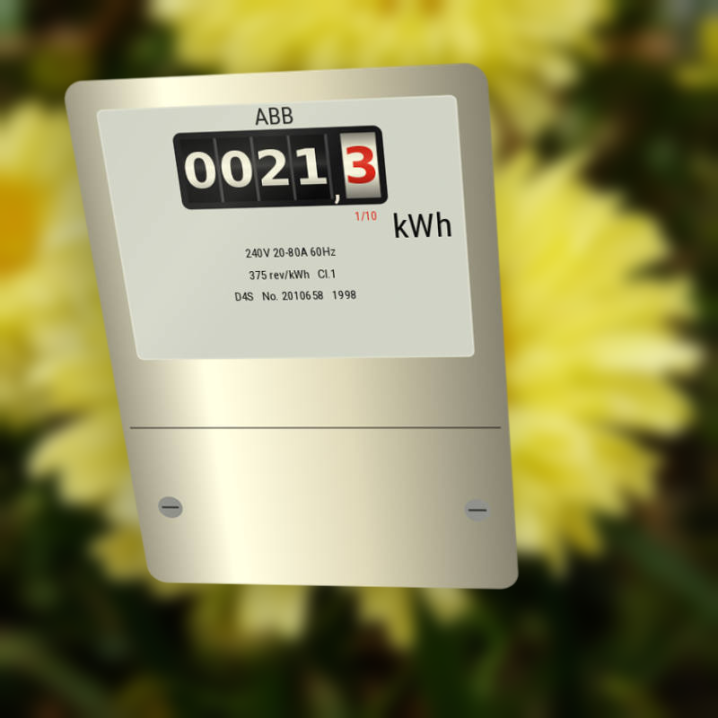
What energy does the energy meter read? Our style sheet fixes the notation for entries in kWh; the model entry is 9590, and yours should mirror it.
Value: 21.3
